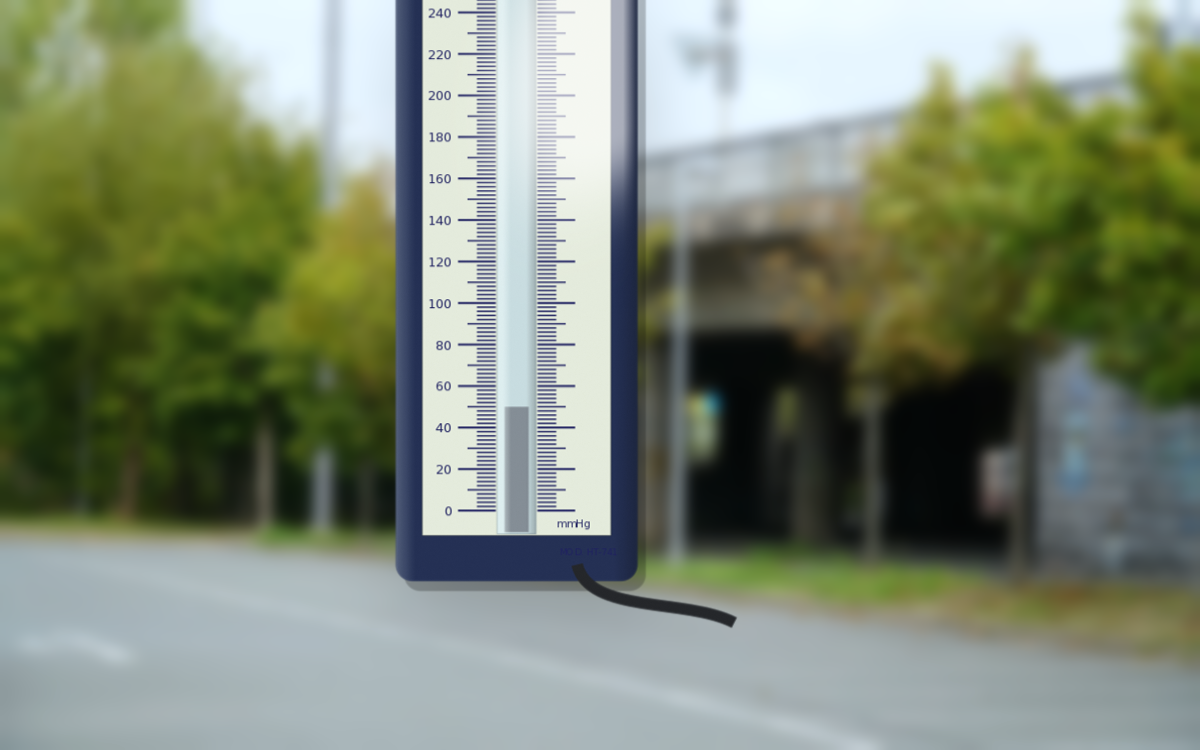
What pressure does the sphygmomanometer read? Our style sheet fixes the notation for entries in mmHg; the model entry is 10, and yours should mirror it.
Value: 50
